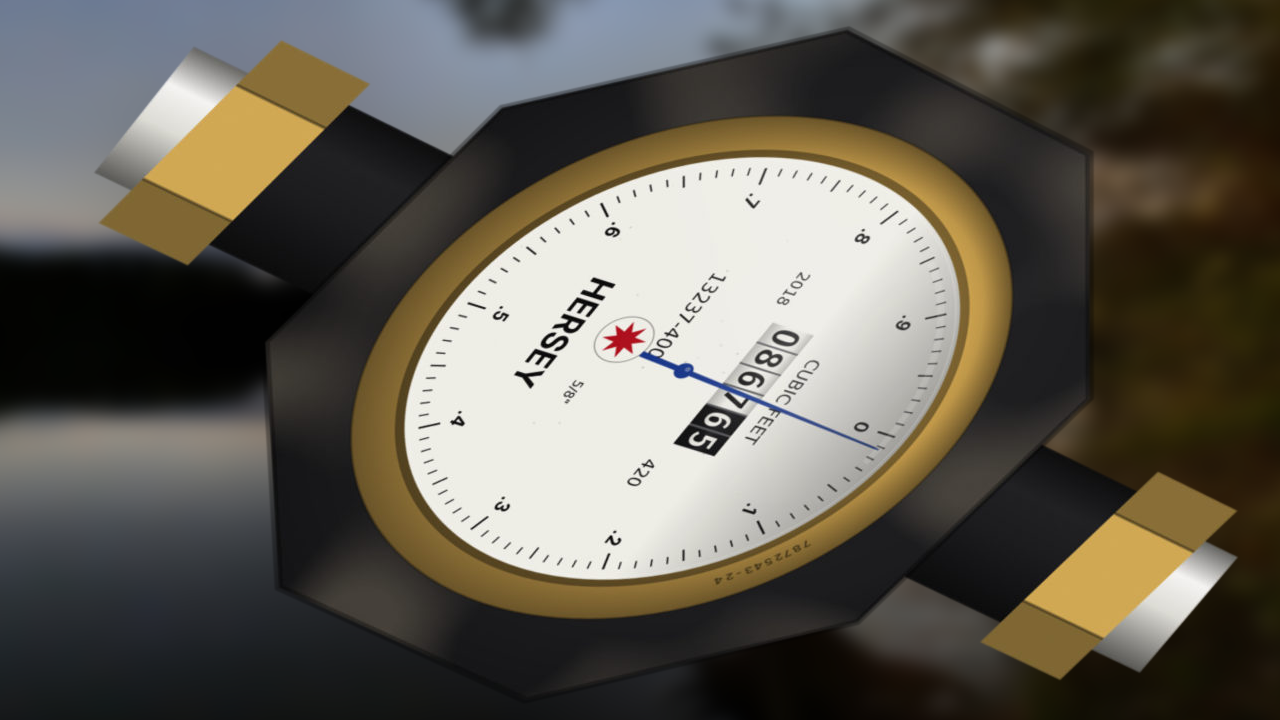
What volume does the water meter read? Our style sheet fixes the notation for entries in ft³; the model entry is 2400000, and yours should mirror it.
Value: 86765.01
